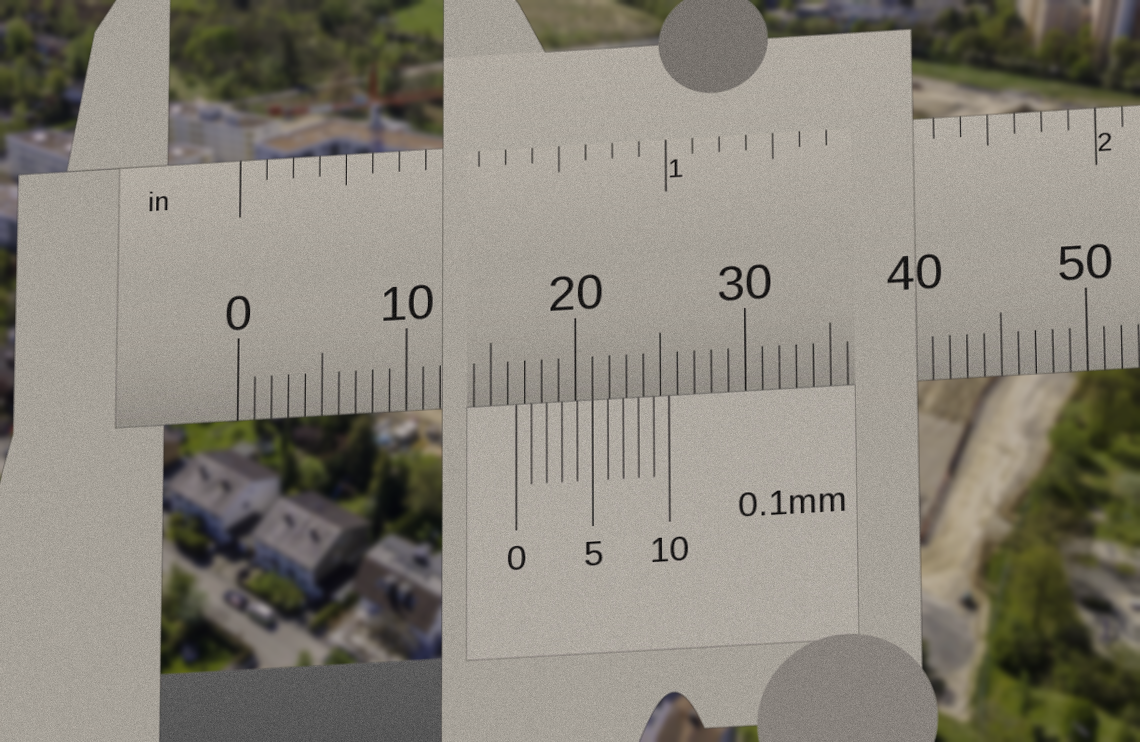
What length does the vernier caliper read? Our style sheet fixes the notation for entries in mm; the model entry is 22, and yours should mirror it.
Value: 16.5
